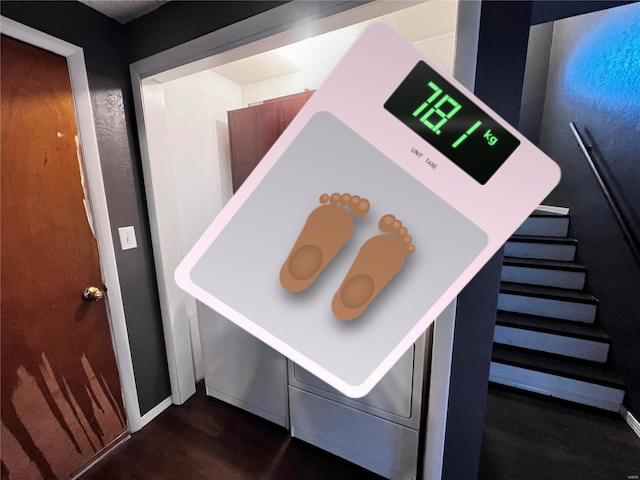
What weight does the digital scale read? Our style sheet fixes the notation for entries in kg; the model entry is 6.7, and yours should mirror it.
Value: 78.1
